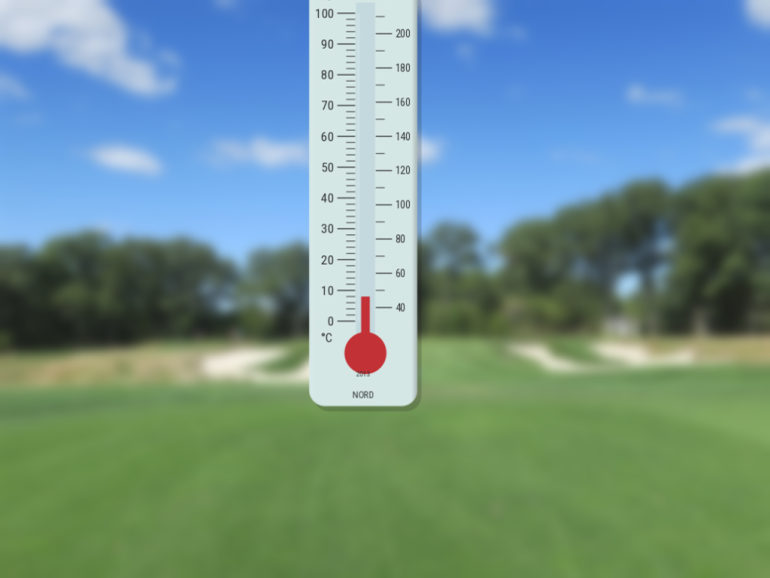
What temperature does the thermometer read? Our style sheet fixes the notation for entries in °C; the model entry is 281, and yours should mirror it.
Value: 8
